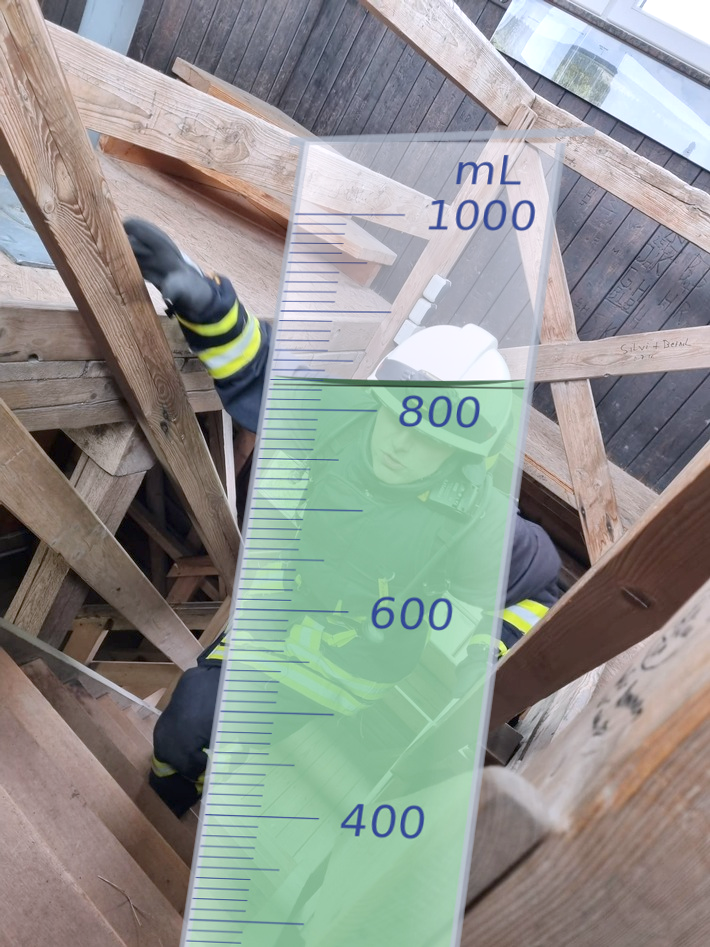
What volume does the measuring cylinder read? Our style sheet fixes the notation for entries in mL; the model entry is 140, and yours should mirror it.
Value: 825
